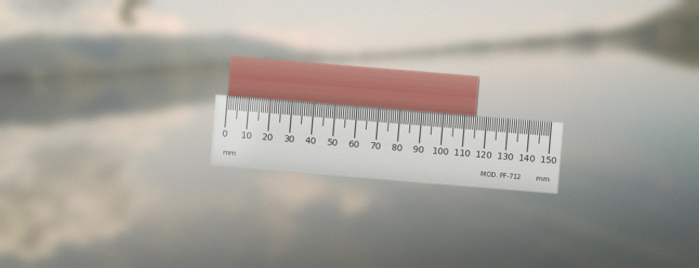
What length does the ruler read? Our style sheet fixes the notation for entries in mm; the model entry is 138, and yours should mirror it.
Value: 115
